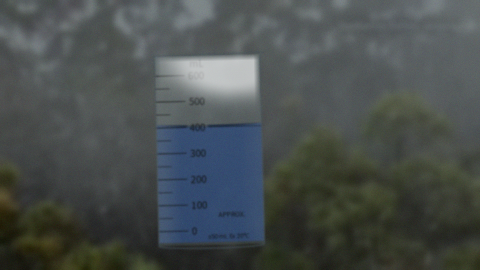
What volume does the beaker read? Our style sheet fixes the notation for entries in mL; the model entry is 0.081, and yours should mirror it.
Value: 400
